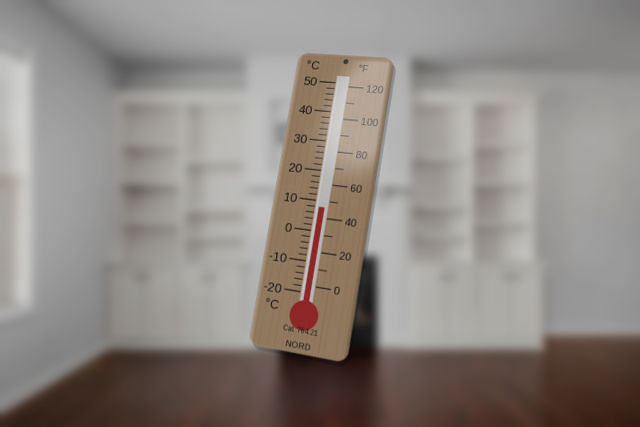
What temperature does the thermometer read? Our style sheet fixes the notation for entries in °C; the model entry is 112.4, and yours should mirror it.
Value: 8
